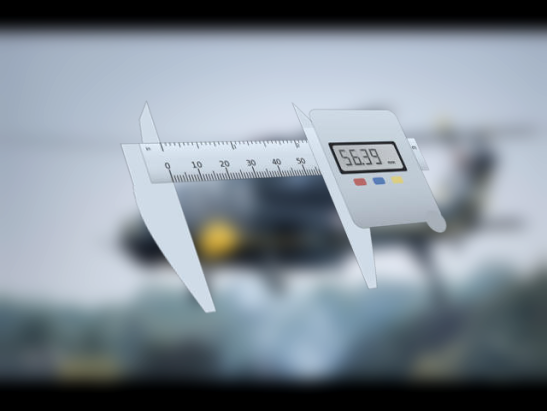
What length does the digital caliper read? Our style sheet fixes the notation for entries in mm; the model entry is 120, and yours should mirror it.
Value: 56.39
